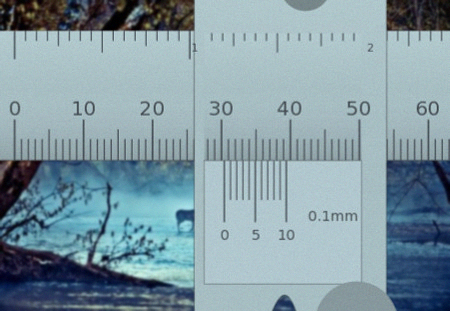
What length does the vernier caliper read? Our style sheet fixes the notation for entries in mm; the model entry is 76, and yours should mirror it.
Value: 30.4
